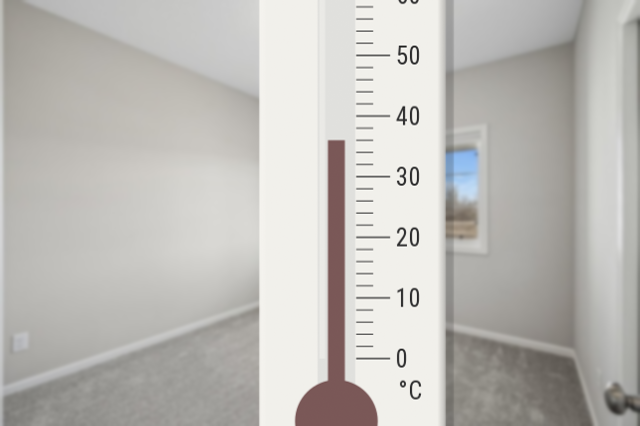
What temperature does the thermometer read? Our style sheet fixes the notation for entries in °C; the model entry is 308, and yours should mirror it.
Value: 36
